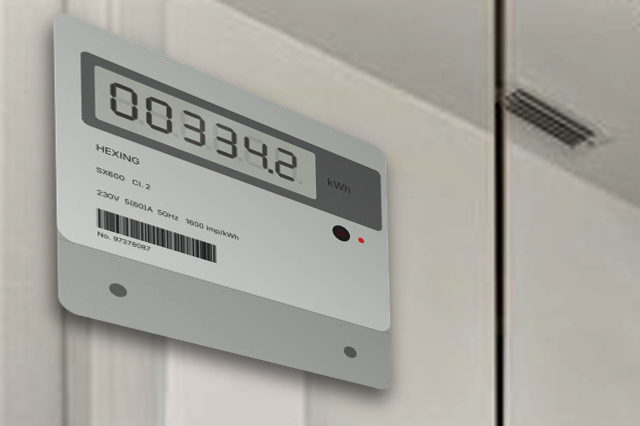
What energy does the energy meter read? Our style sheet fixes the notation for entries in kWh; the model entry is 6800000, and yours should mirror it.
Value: 334.2
